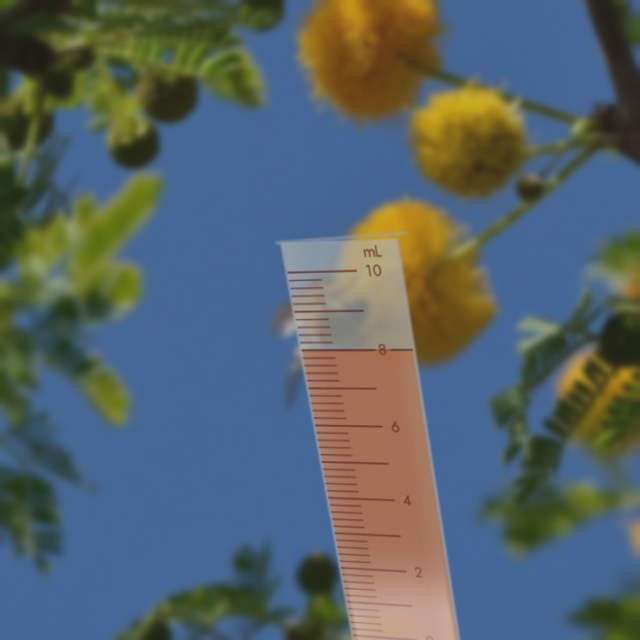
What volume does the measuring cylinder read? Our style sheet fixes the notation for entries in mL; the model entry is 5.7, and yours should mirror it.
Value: 8
